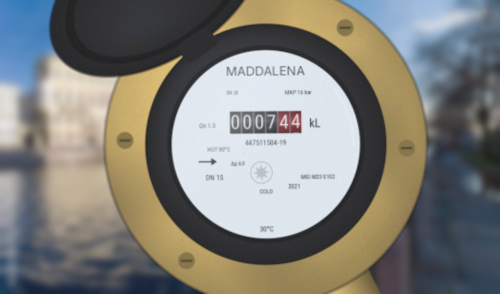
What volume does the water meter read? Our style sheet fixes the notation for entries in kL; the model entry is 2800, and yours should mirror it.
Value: 7.44
